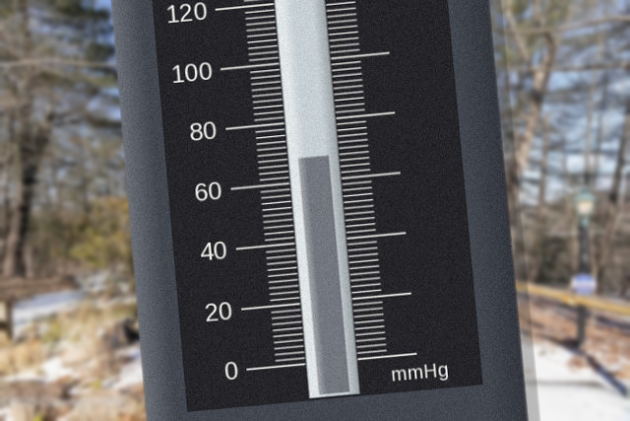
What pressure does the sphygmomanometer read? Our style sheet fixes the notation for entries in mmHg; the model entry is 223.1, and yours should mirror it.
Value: 68
